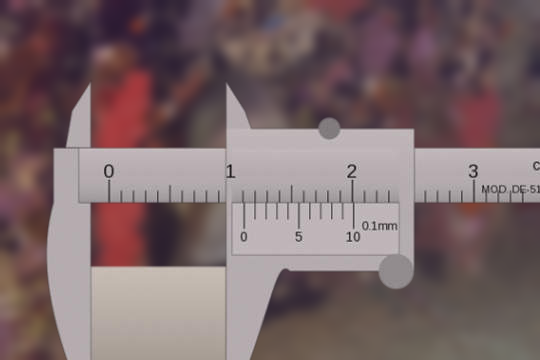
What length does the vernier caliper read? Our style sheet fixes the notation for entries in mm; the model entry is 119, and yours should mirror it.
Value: 11.1
